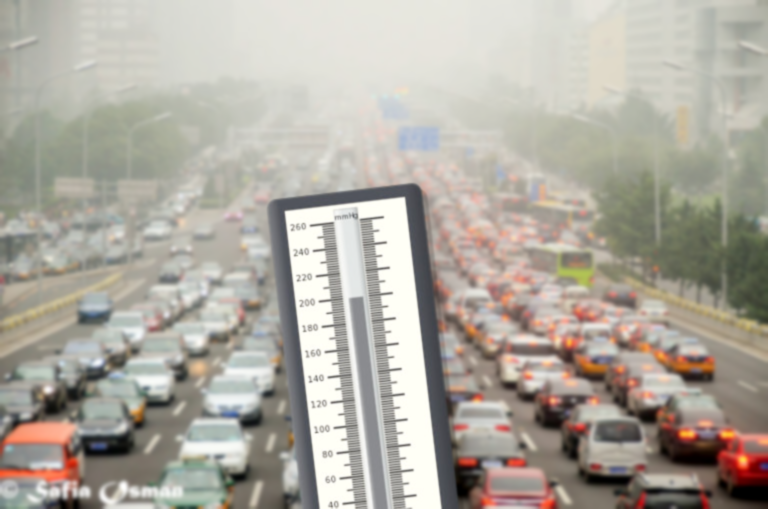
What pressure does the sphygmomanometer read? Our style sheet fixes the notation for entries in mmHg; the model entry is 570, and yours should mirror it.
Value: 200
